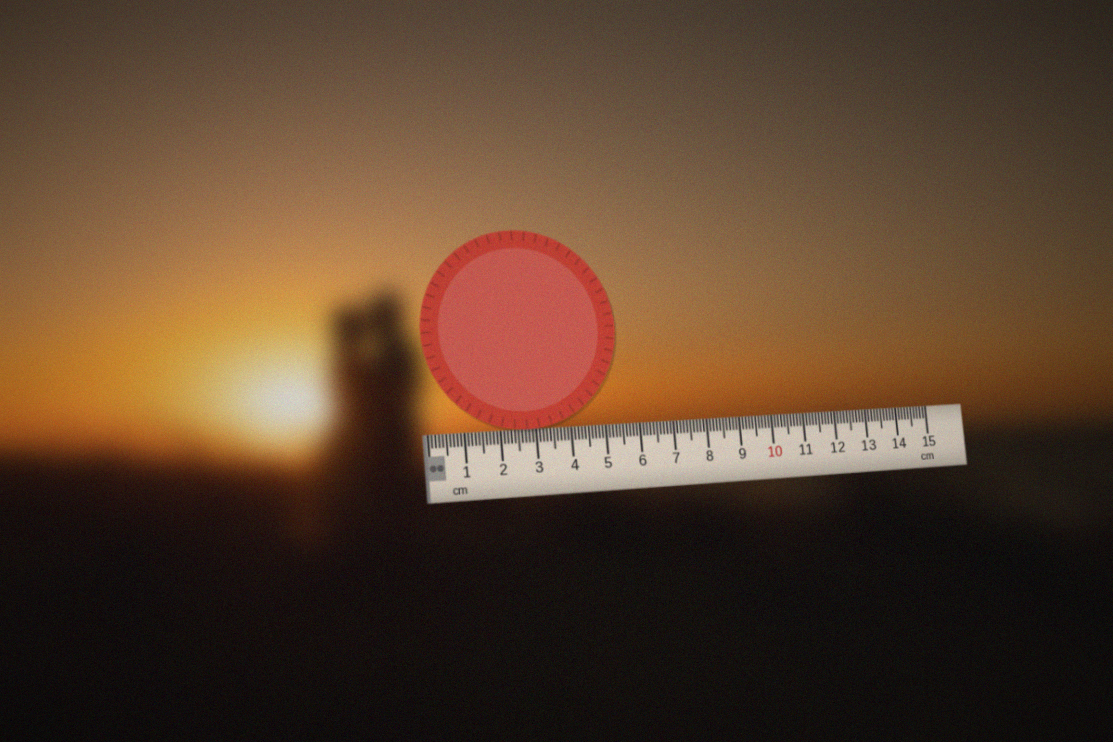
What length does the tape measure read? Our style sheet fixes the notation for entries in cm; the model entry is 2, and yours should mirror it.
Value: 5.5
